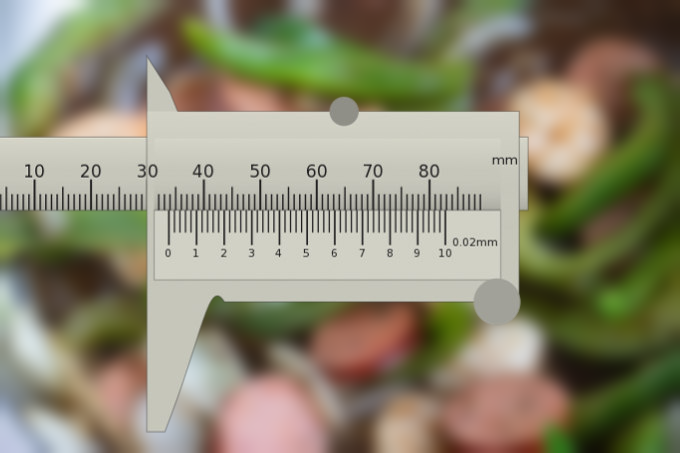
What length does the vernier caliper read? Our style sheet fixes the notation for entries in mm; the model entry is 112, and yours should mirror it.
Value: 33.8
